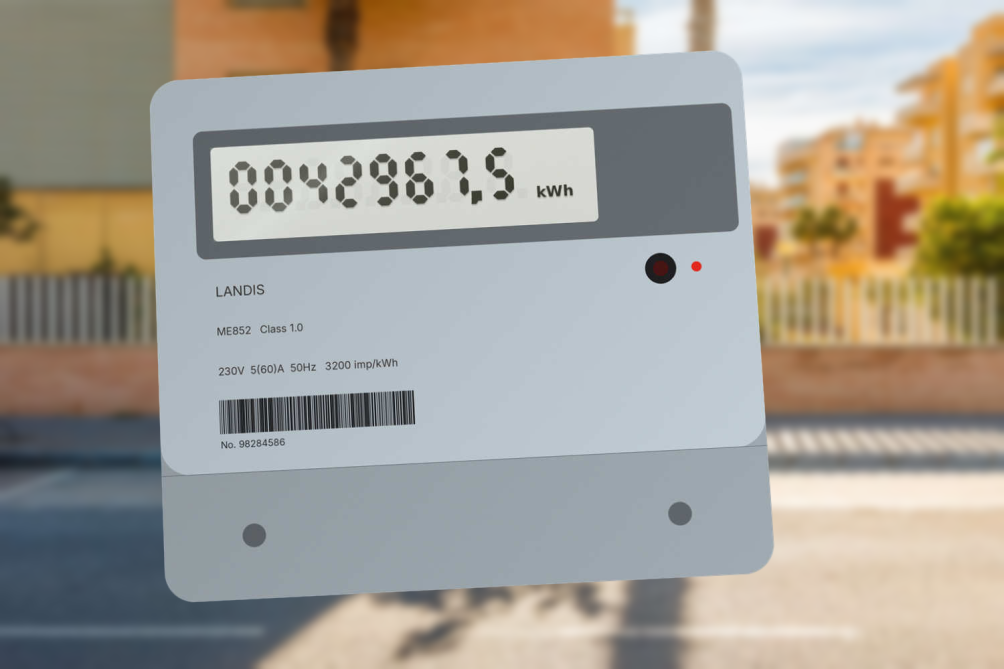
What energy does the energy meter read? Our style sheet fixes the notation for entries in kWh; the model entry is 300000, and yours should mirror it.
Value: 42967.5
